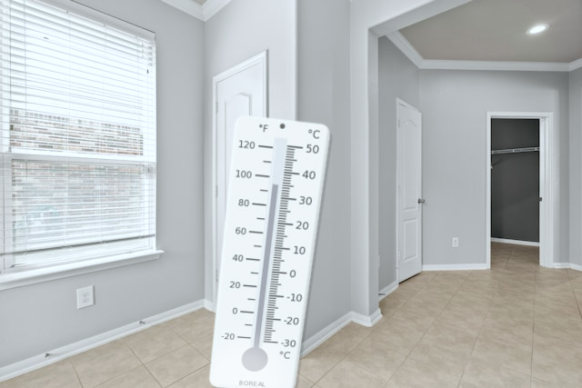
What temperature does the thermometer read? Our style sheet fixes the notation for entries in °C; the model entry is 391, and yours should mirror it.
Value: 35
